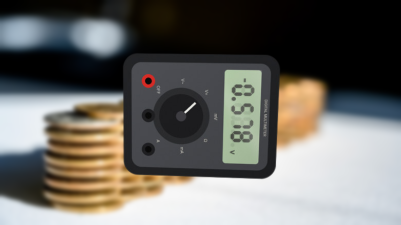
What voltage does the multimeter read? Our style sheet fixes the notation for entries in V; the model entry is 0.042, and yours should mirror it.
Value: -0.578
